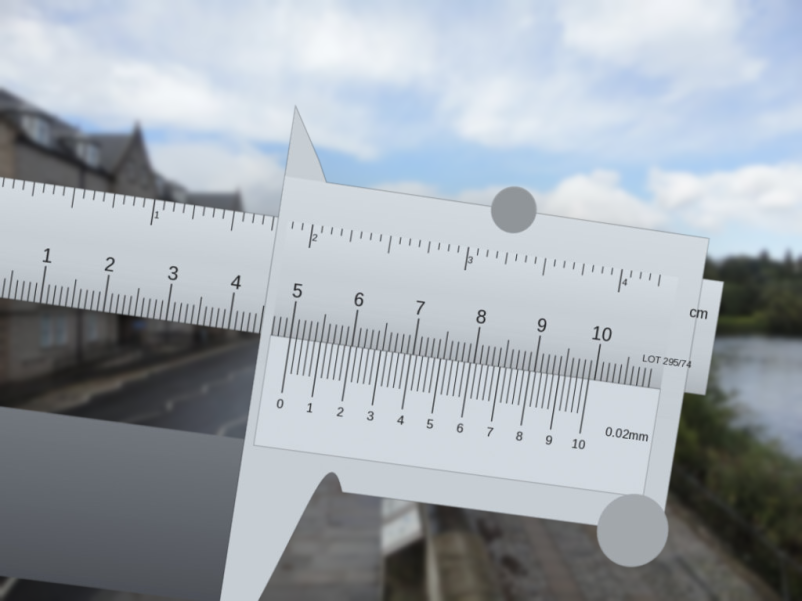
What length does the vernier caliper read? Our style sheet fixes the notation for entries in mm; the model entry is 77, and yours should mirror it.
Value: 50.0
